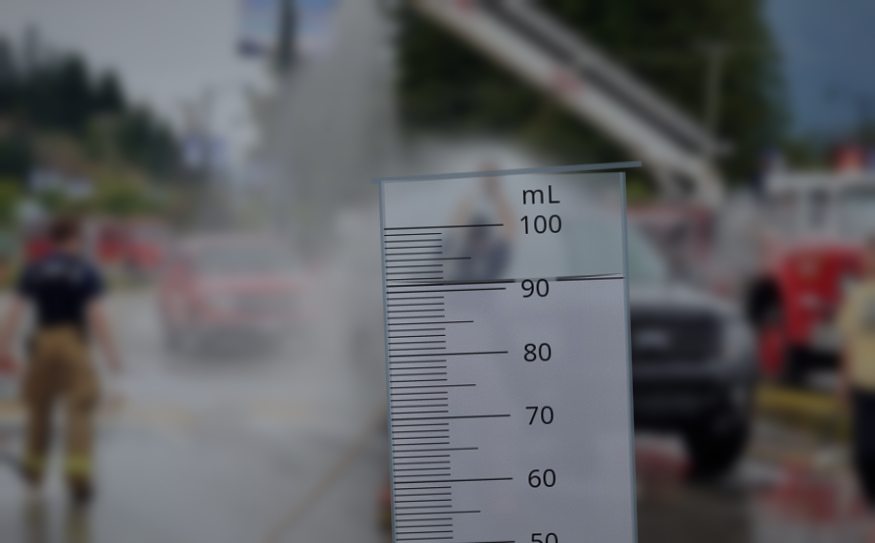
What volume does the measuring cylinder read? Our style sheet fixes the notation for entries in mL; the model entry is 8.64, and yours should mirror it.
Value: 91
